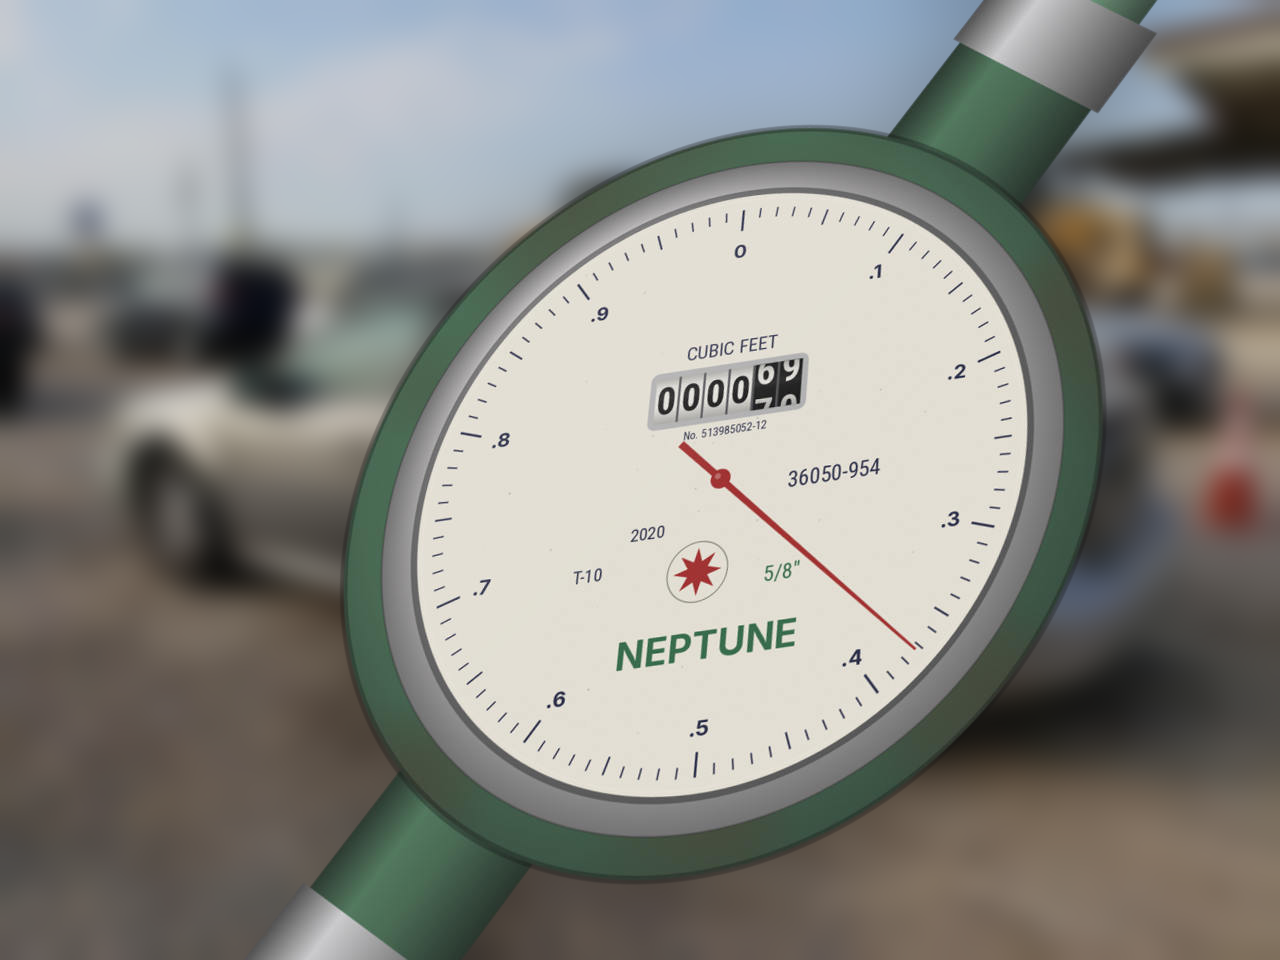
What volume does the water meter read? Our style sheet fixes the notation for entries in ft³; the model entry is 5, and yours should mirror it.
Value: 69.37
